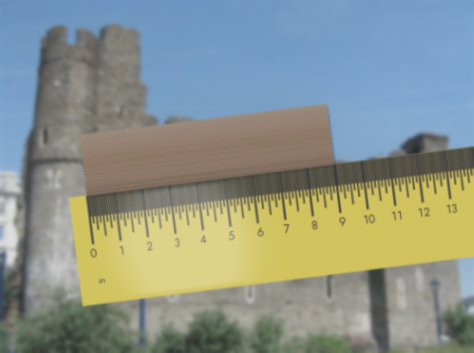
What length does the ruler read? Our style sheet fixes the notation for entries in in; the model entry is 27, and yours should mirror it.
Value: 9
